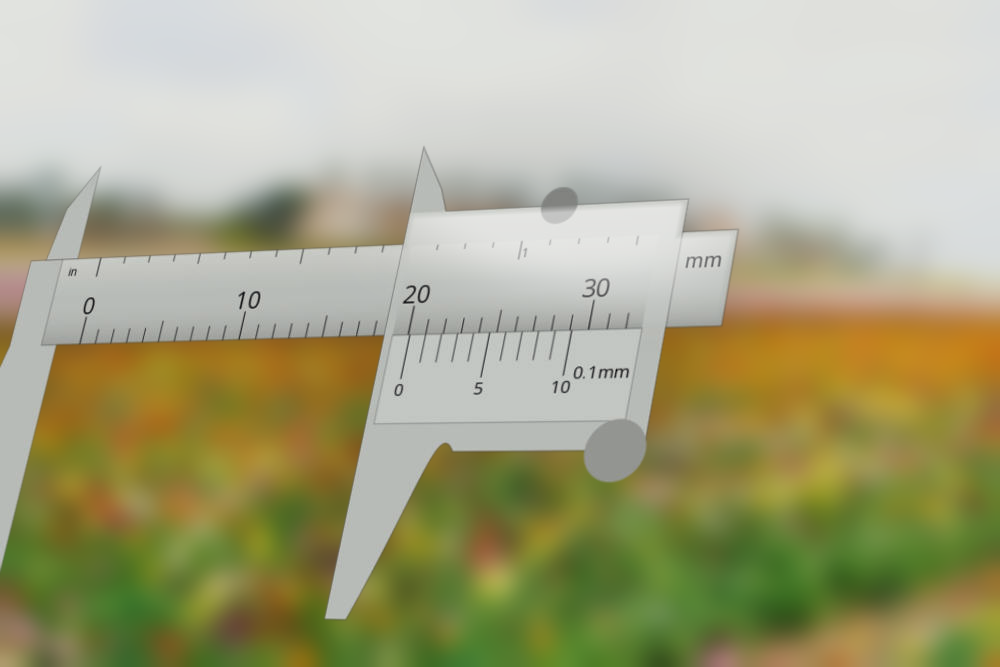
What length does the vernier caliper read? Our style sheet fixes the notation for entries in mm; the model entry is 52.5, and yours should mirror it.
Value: 20.1
